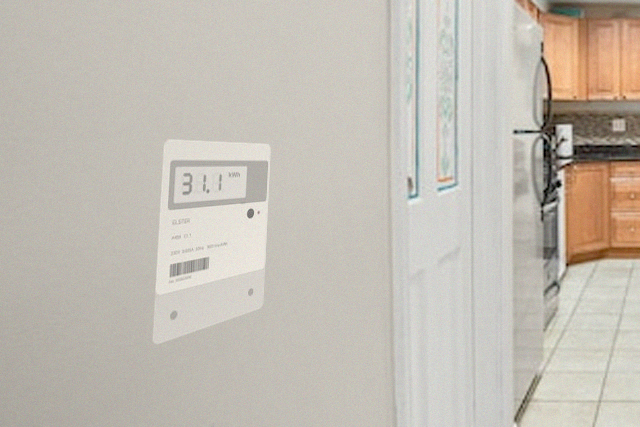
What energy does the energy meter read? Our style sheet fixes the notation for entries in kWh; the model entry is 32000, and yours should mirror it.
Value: 31.1
